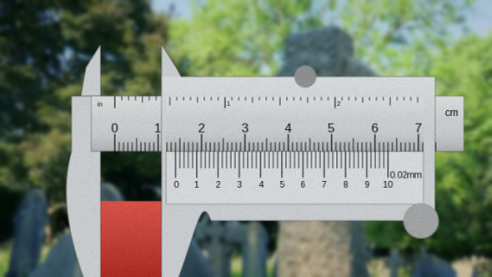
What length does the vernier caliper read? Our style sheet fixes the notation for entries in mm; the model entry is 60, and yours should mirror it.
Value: 14.0
